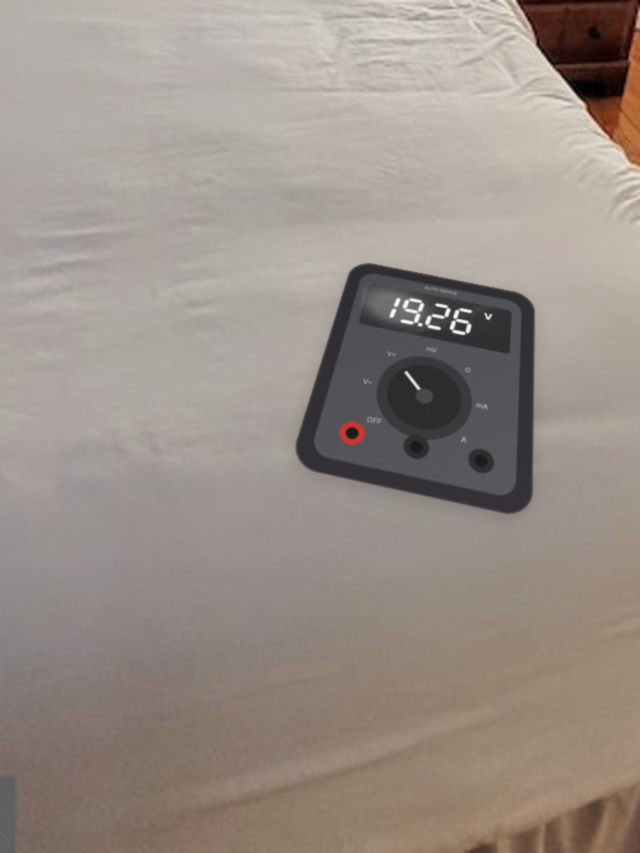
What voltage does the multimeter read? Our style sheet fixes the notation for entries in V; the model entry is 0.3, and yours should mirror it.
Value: 19.26
